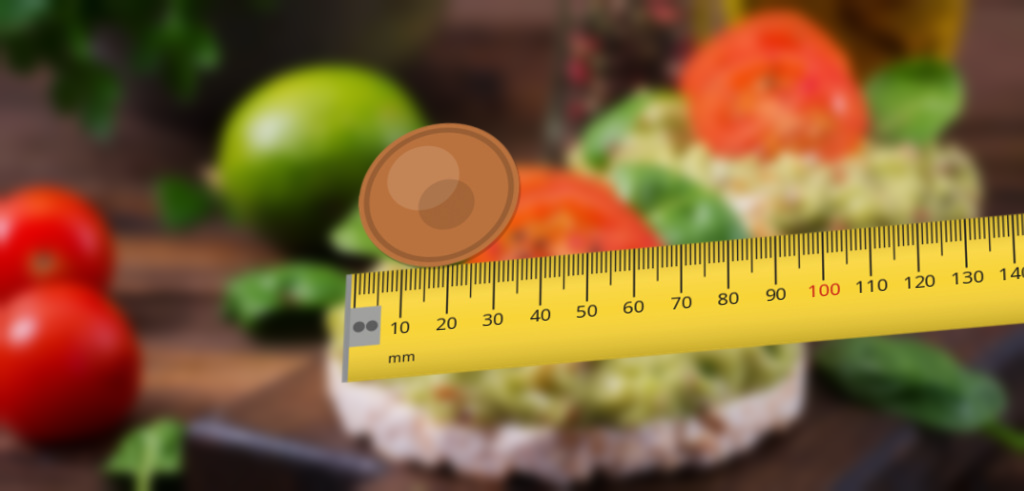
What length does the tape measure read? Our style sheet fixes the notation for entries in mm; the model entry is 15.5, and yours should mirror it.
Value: 35
